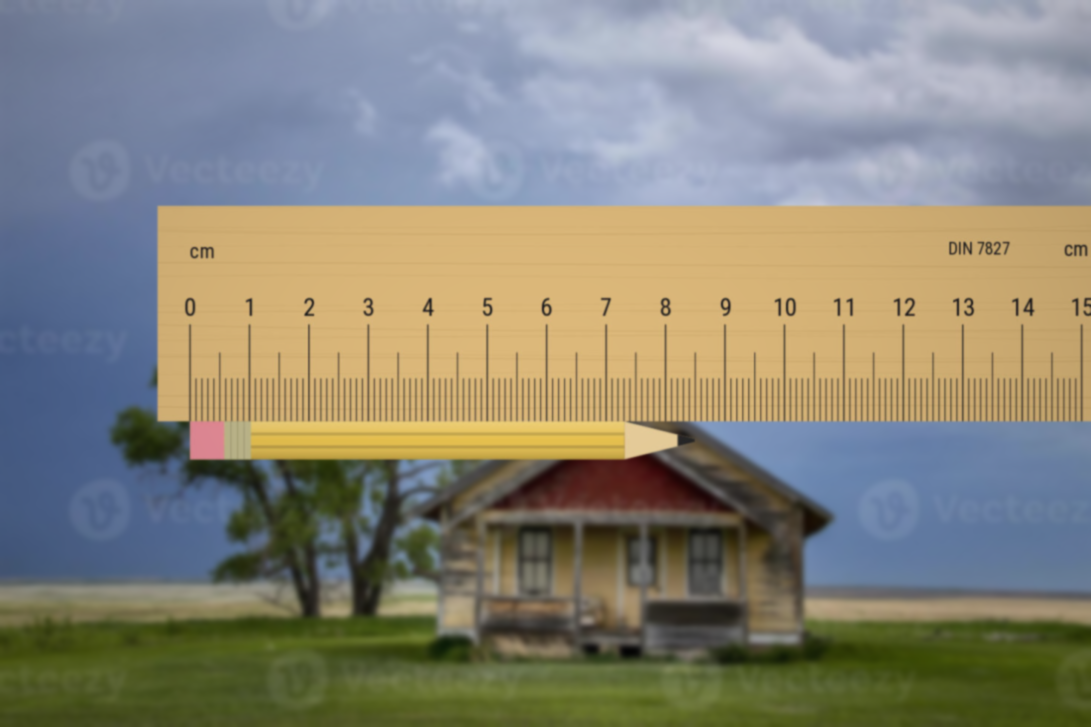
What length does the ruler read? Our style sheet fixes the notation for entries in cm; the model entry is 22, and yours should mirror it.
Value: 8.5
